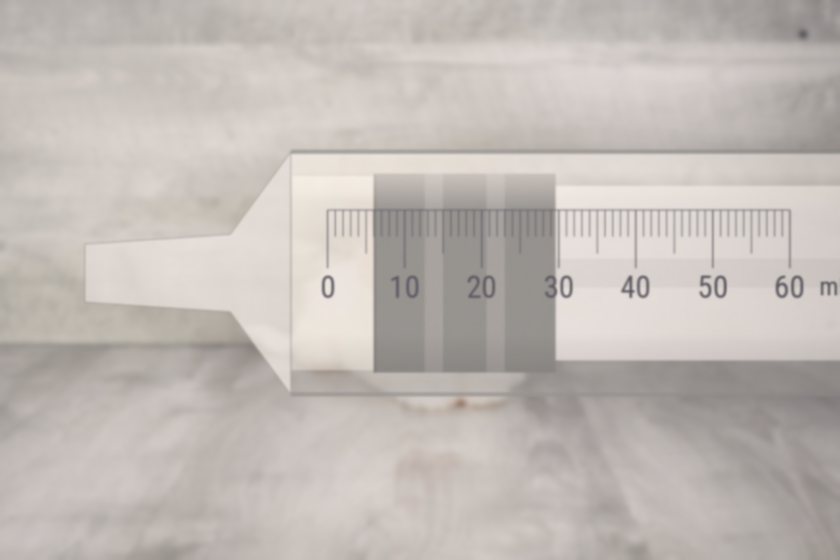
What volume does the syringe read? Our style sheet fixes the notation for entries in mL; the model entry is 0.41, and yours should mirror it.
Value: 6
